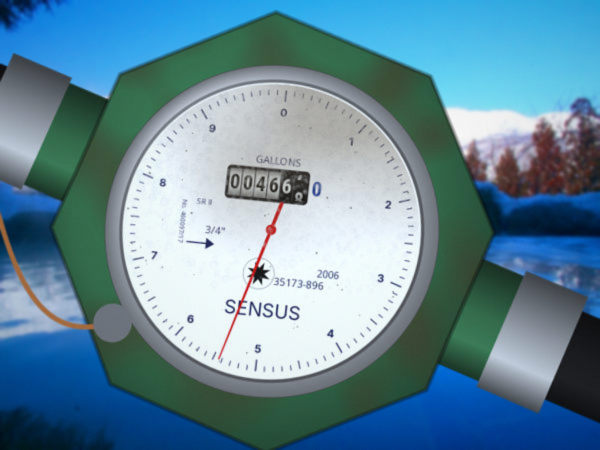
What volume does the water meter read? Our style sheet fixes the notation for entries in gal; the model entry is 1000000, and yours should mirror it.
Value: 46675.4
